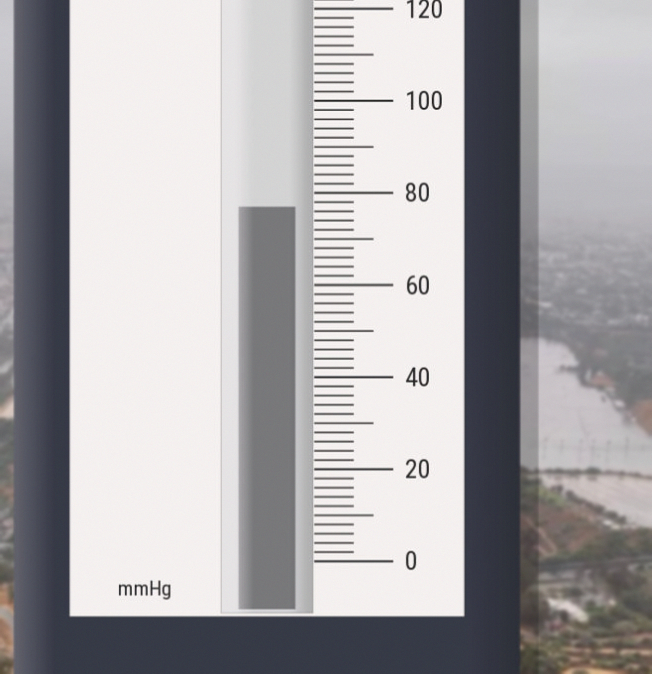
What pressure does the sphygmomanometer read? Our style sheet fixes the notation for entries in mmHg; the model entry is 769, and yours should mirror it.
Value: 77
